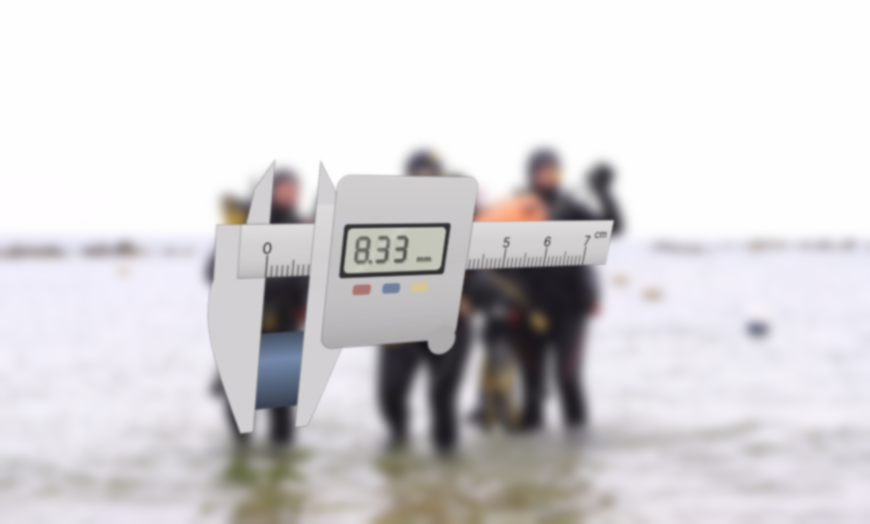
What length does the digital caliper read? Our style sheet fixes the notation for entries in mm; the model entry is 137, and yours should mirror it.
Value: 8.33
